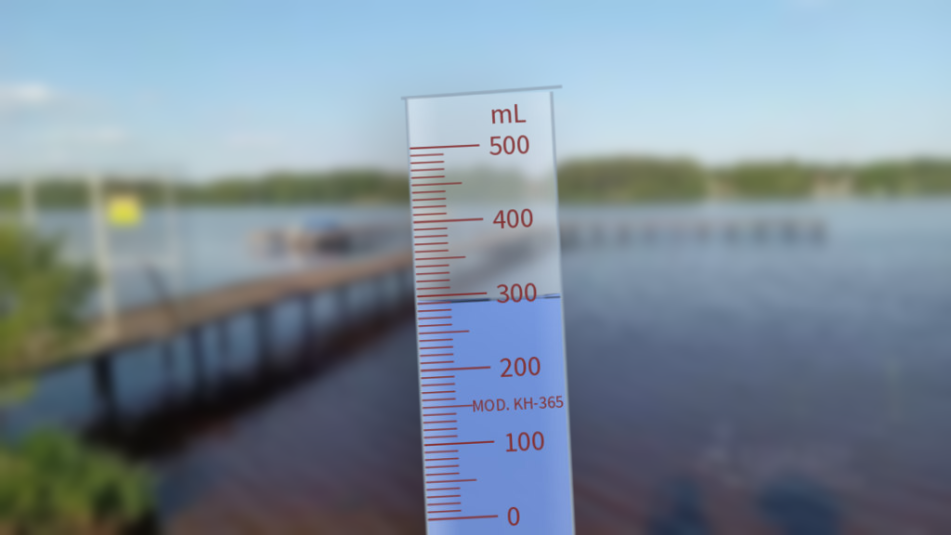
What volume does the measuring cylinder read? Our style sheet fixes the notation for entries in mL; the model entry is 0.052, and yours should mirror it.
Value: 290
